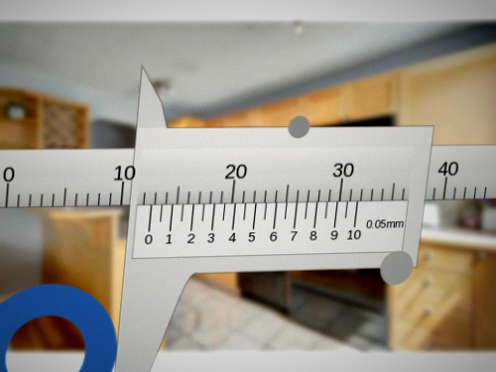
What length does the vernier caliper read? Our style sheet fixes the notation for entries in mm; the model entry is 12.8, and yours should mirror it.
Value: 12.7
